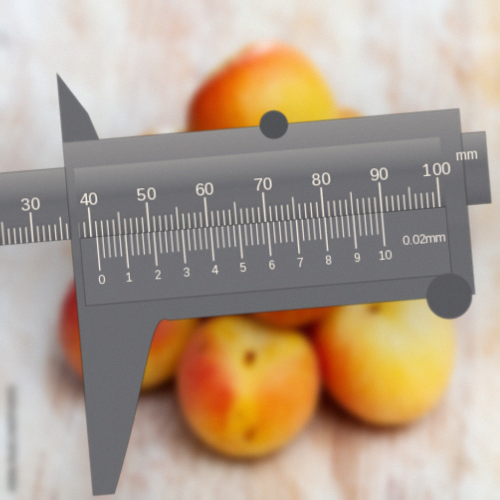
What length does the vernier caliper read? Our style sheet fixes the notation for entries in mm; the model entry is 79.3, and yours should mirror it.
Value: 41.0
